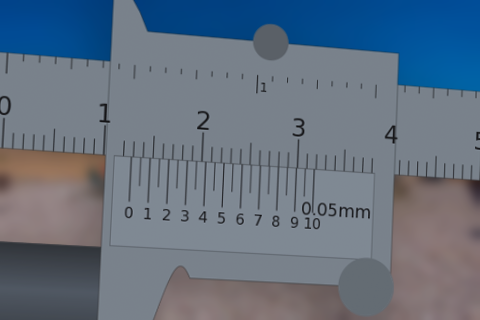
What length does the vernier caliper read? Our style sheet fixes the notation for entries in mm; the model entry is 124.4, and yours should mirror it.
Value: 12.8
